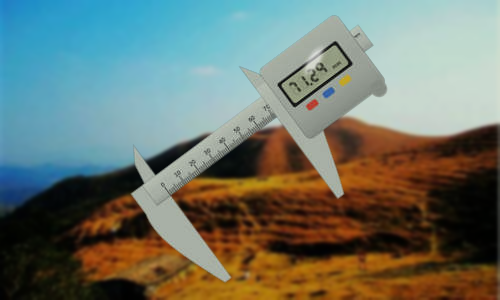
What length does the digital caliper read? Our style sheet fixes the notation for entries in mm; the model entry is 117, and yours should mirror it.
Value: 71.29
